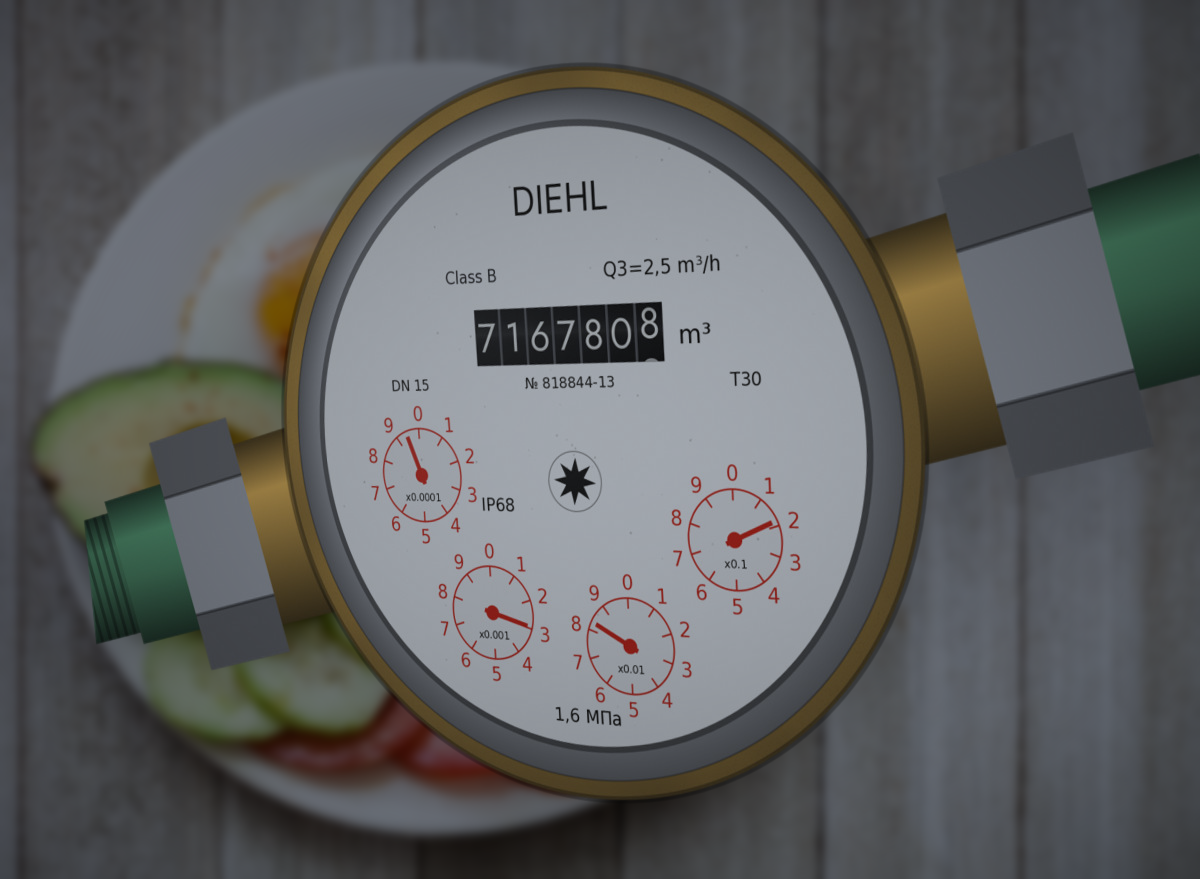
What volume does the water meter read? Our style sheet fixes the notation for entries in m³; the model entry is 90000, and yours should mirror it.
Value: 7167808.1829
